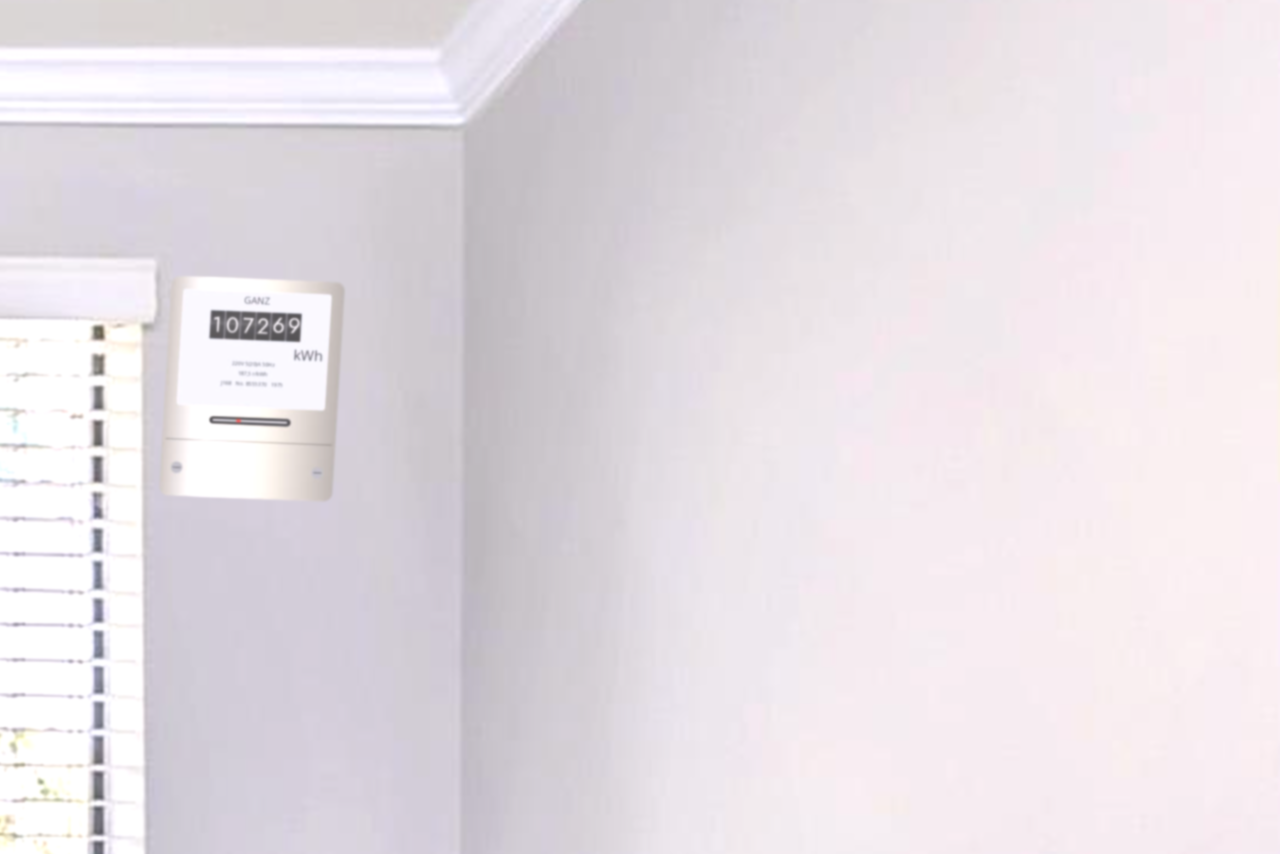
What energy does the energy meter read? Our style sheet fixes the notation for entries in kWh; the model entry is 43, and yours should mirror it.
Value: 107269
